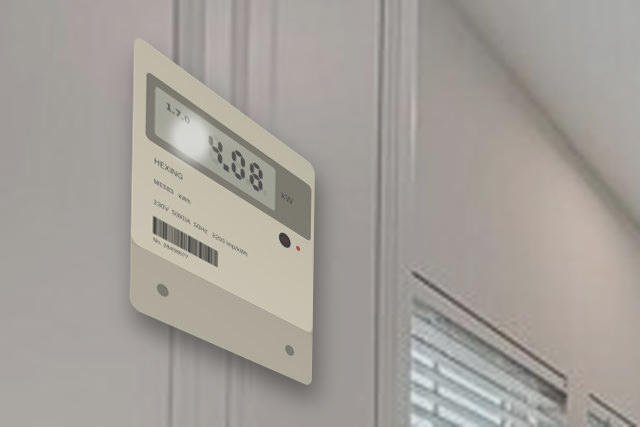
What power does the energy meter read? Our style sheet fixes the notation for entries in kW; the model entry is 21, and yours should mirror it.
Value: 4.08
